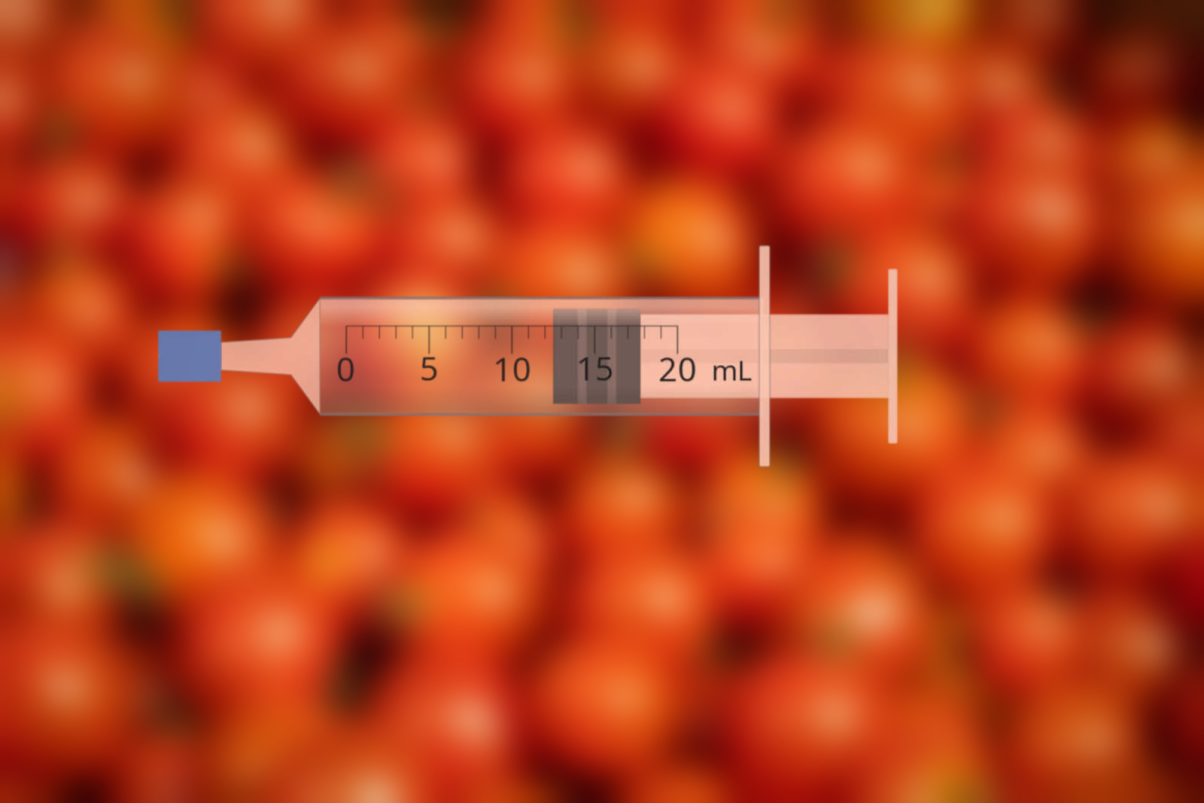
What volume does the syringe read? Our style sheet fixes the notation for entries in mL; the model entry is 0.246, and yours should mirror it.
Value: 12.5
